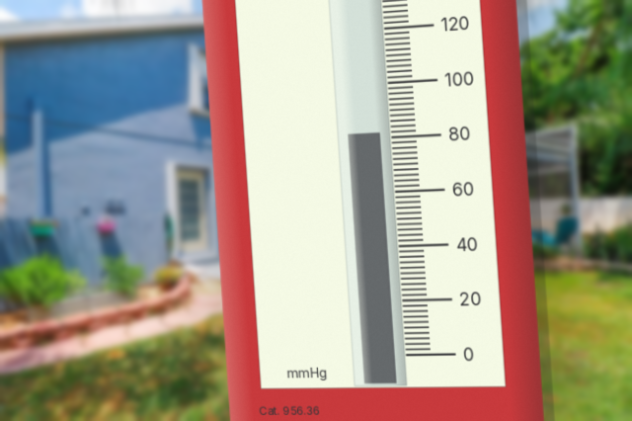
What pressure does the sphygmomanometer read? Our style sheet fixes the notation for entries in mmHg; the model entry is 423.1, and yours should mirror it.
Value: 82
